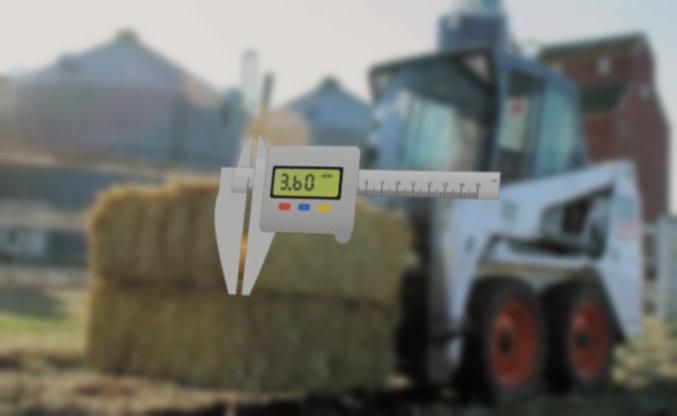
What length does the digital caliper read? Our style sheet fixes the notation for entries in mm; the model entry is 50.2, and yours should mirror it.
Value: 3.60
